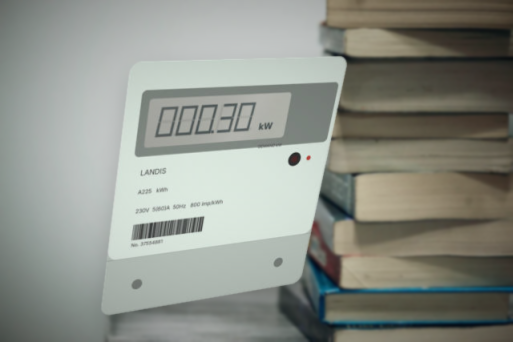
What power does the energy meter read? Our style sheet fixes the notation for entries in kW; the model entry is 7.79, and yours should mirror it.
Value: 0.30
